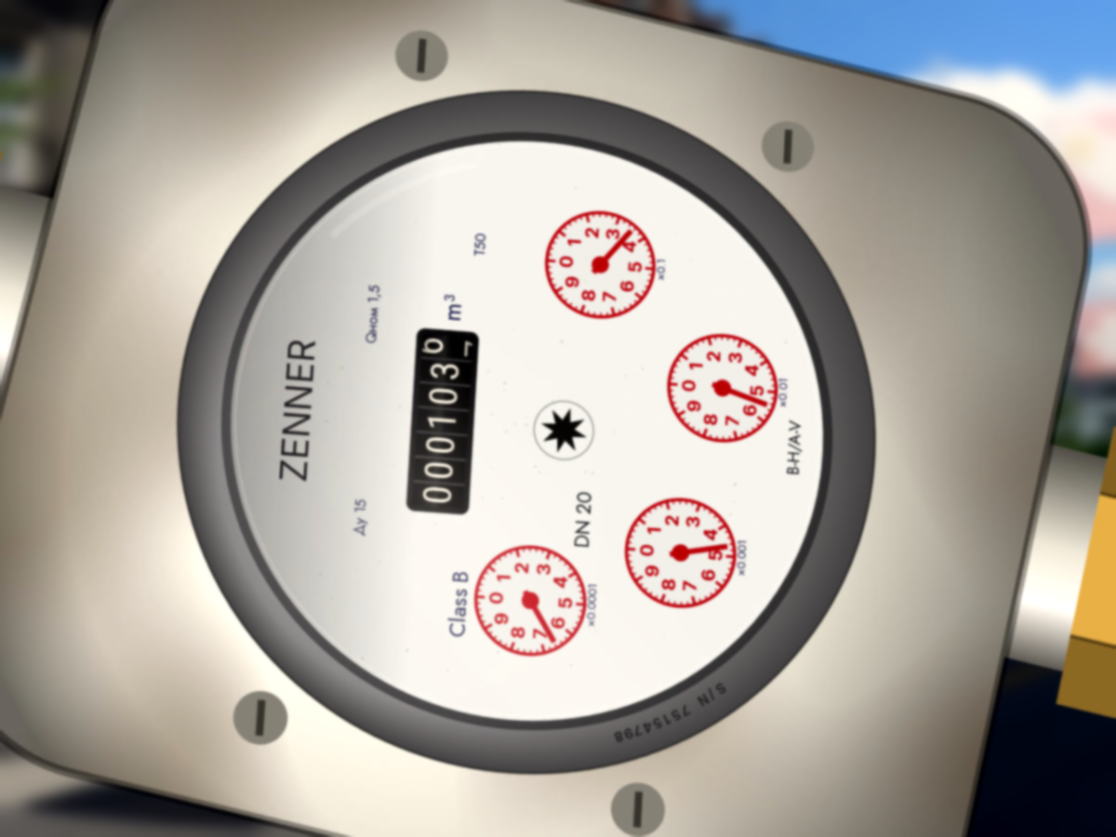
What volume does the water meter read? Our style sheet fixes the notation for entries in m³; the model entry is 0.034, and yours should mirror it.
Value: 1036.3546
